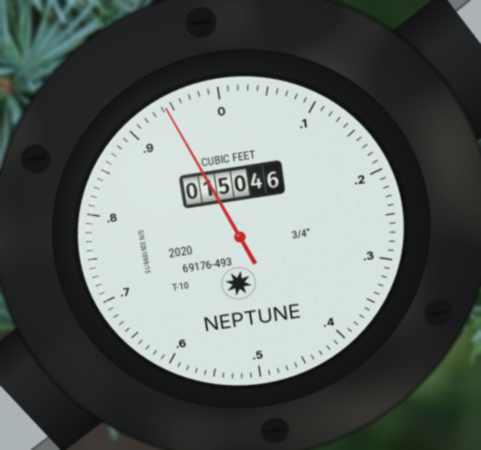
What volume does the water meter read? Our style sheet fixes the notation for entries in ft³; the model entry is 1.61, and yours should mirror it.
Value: 15045.94
